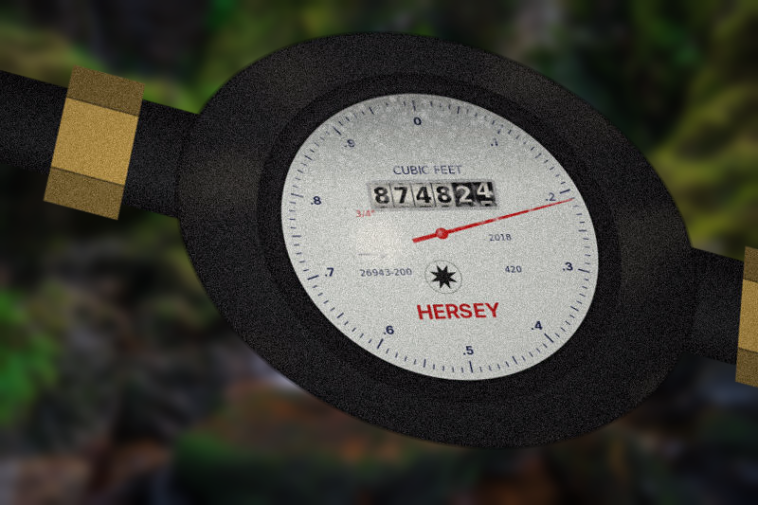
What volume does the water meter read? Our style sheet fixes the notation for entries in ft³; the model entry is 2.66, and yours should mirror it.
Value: 874824.21
